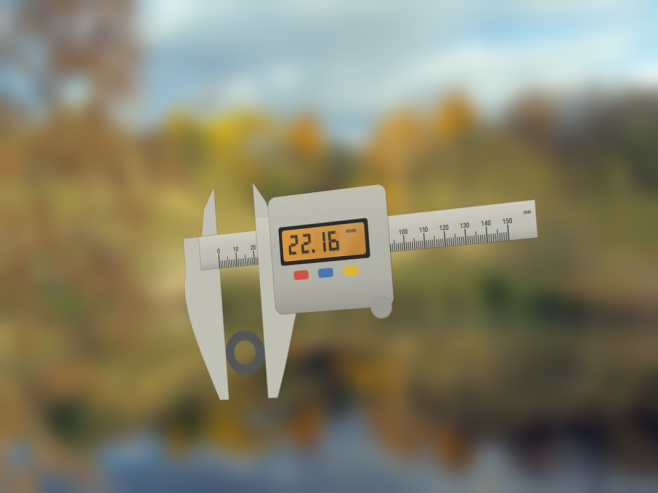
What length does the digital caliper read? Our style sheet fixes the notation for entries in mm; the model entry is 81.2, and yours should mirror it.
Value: 22.16
